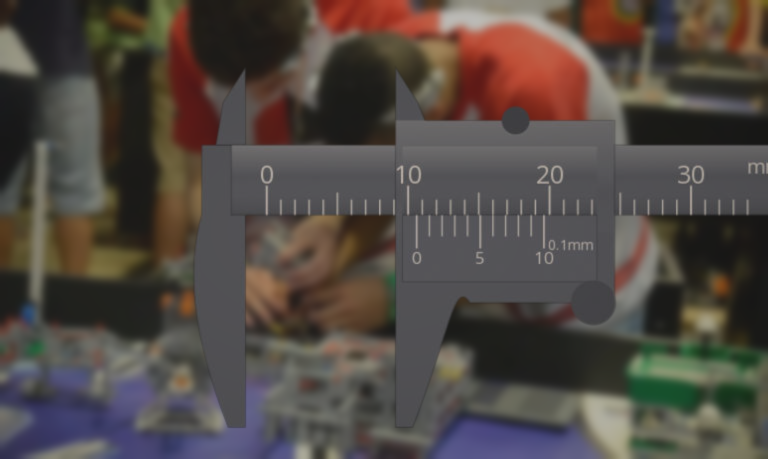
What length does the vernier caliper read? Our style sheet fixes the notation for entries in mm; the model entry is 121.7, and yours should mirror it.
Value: 10.6
